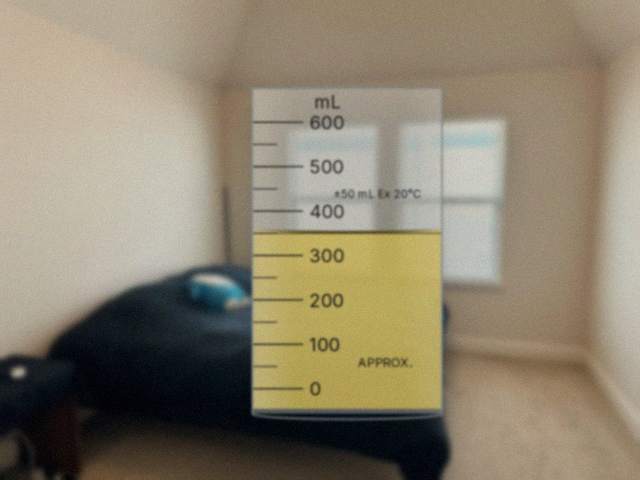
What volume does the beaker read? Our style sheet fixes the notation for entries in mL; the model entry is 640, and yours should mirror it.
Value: 350
